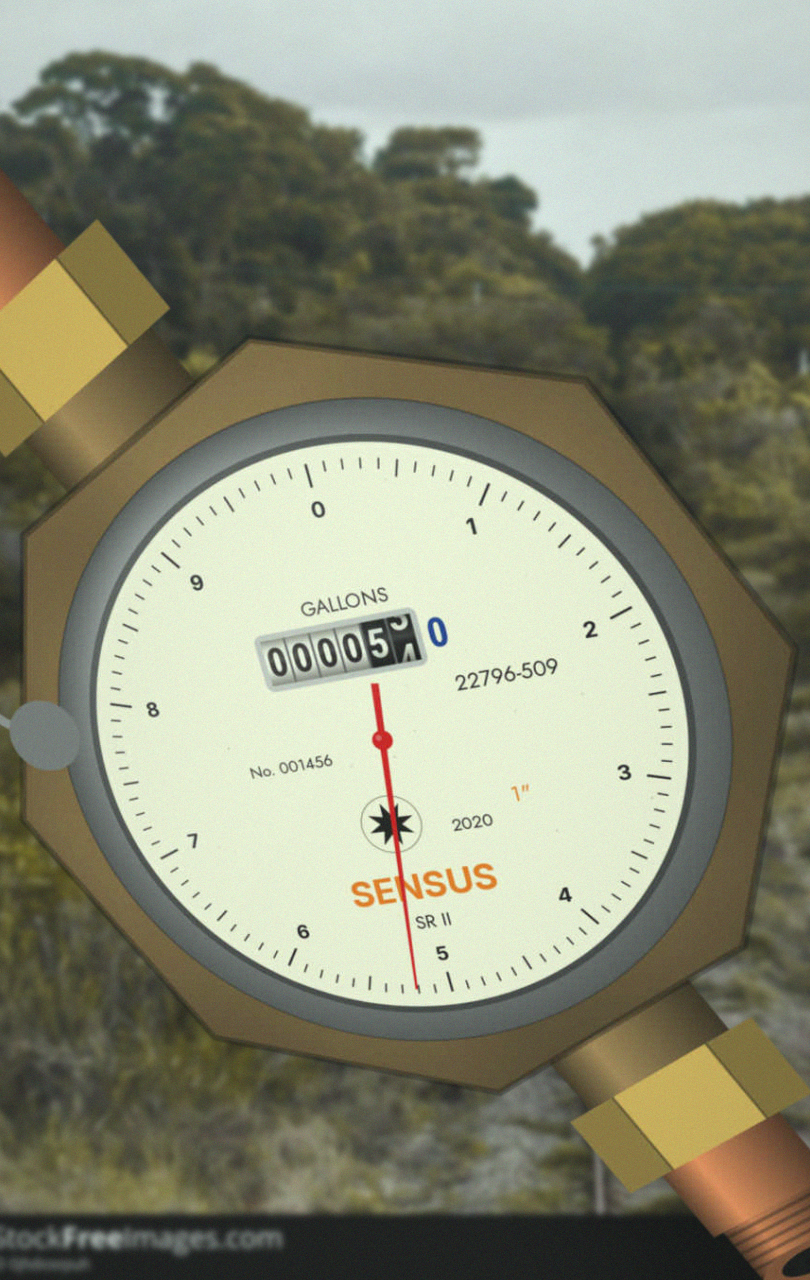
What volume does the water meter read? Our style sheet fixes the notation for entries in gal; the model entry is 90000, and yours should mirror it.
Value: 535.2
